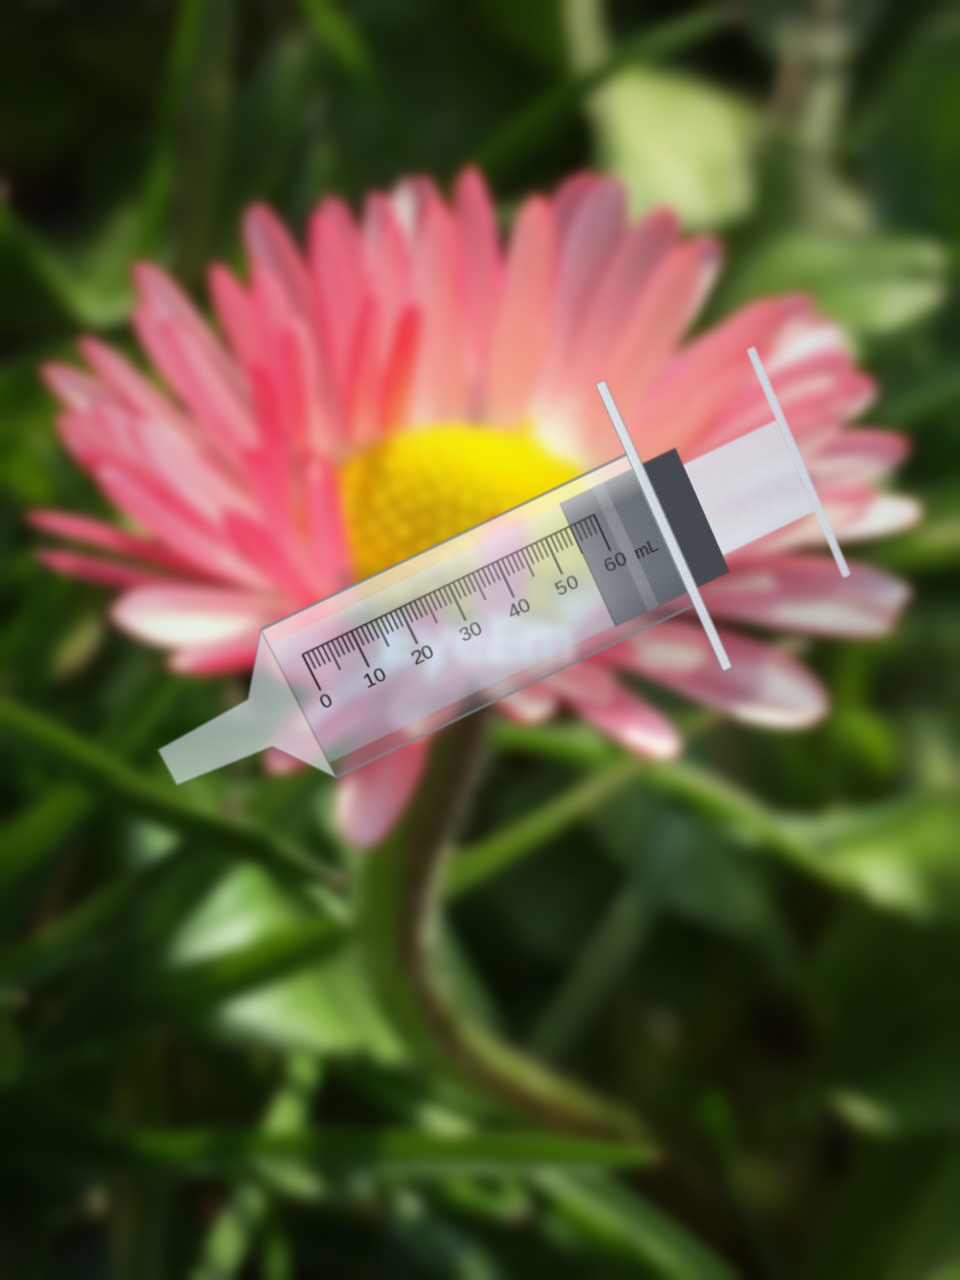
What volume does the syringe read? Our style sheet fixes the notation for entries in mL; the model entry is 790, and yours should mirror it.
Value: 55
